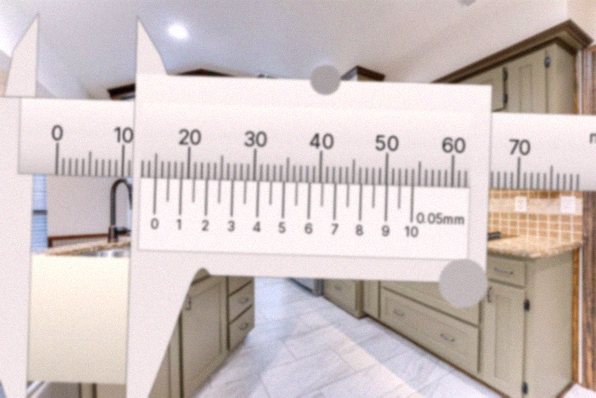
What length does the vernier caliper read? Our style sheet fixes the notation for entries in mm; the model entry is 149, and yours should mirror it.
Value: 15.0
